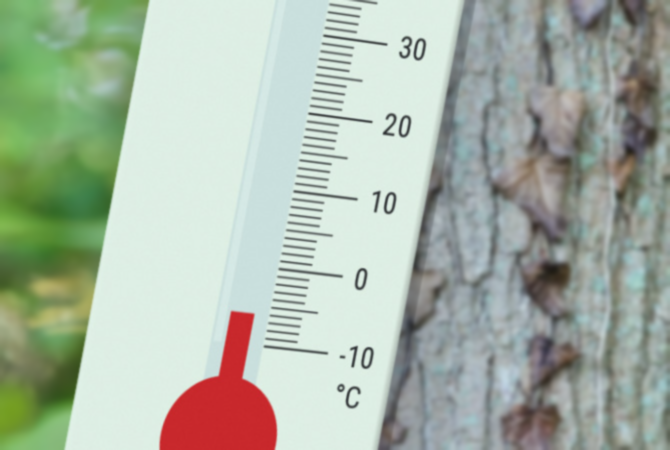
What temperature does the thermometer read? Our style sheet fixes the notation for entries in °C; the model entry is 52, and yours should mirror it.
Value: -6
